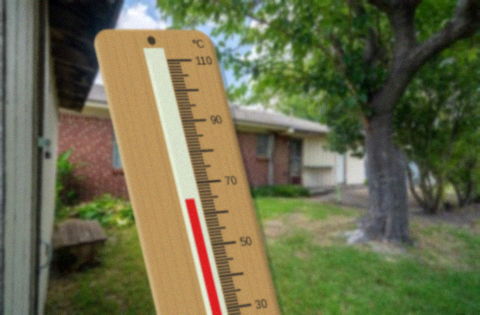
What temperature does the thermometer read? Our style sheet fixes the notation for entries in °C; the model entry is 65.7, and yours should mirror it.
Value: 65
